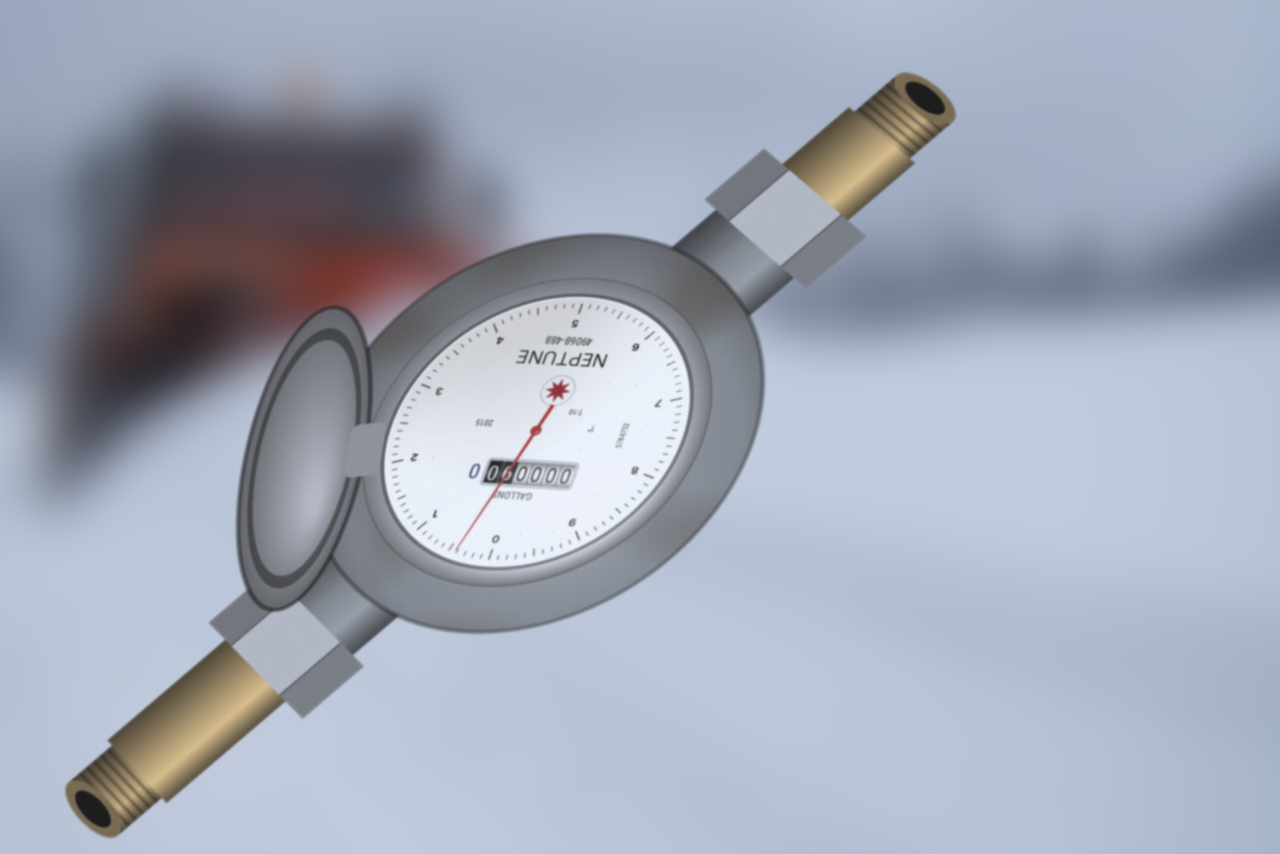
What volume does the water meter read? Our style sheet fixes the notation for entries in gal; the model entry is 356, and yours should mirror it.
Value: 900.4
